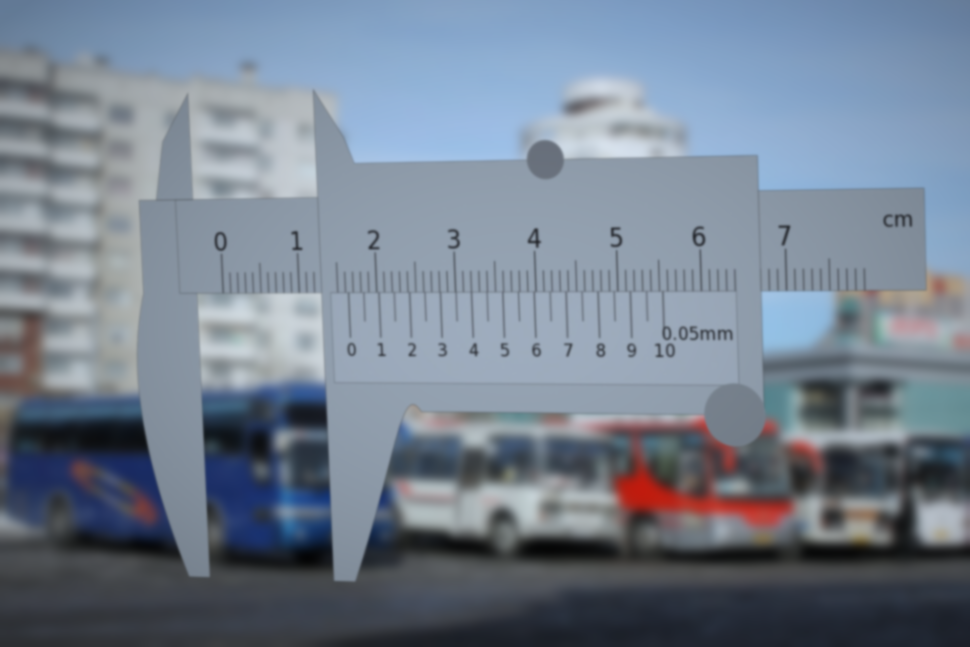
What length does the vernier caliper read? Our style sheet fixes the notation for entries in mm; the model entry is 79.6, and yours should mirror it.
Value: 16.4
